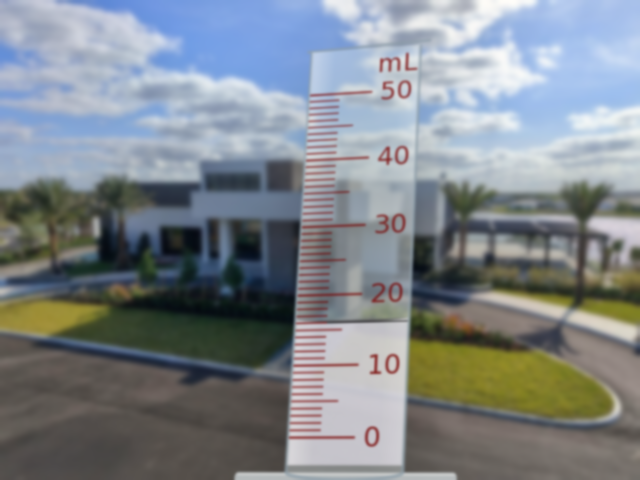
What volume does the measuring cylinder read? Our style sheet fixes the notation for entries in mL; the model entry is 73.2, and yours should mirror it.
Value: 16
